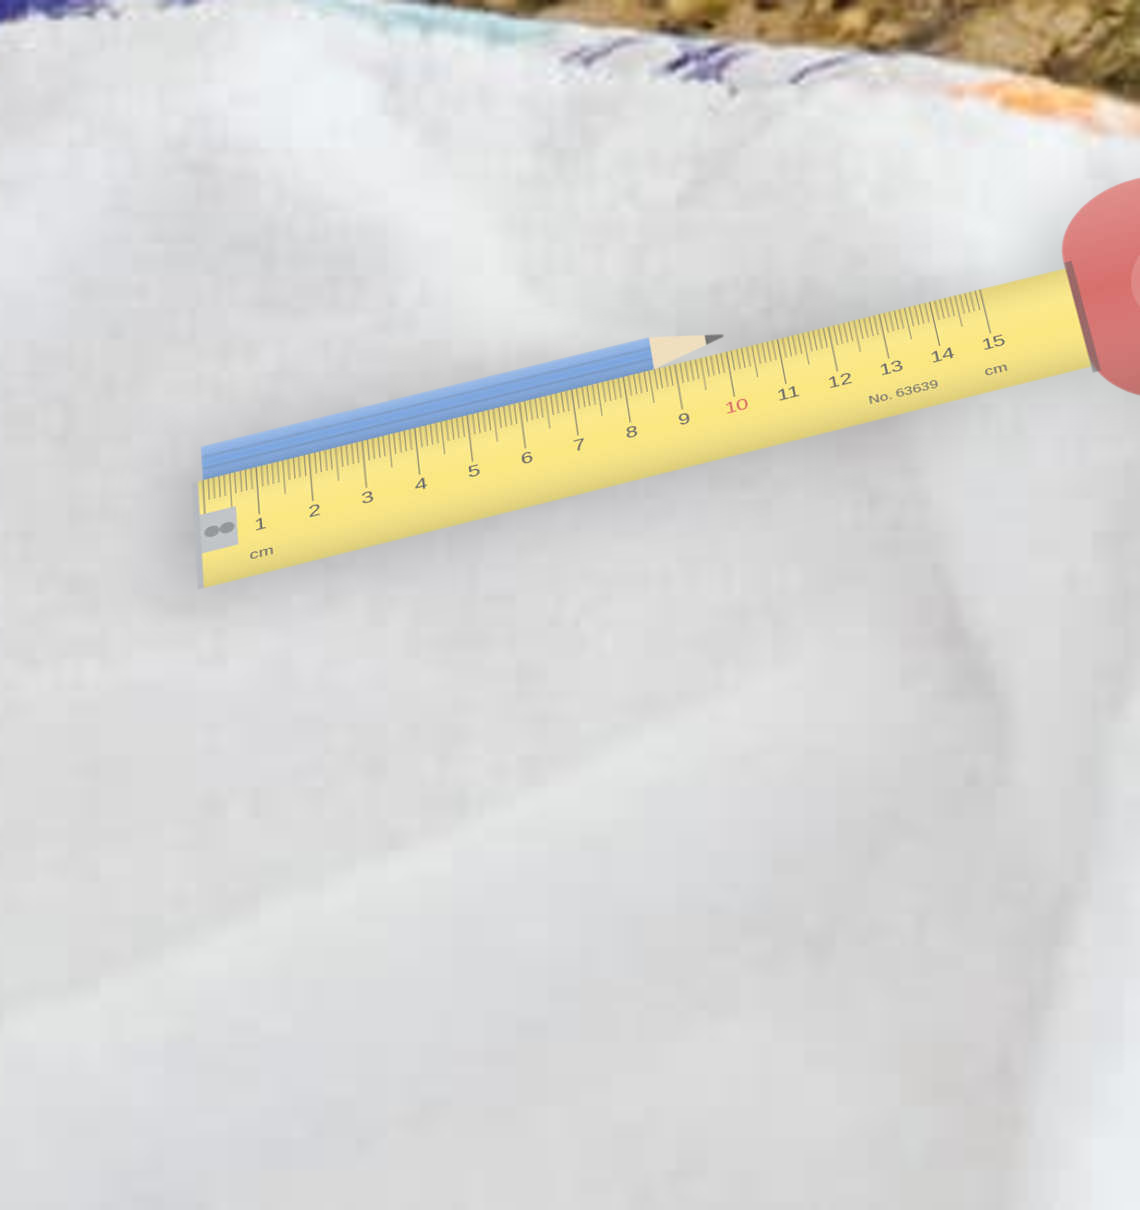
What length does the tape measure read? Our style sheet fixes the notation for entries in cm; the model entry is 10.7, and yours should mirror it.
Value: 10
